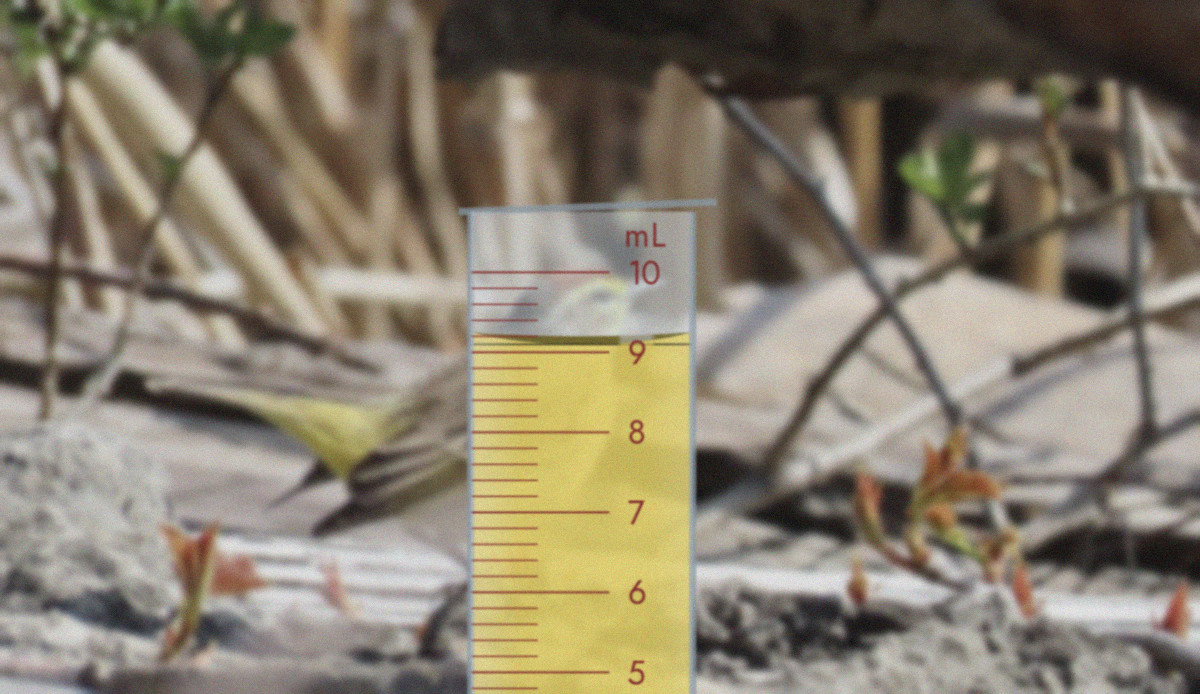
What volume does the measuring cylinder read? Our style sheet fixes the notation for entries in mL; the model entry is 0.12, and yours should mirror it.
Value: 9.1
